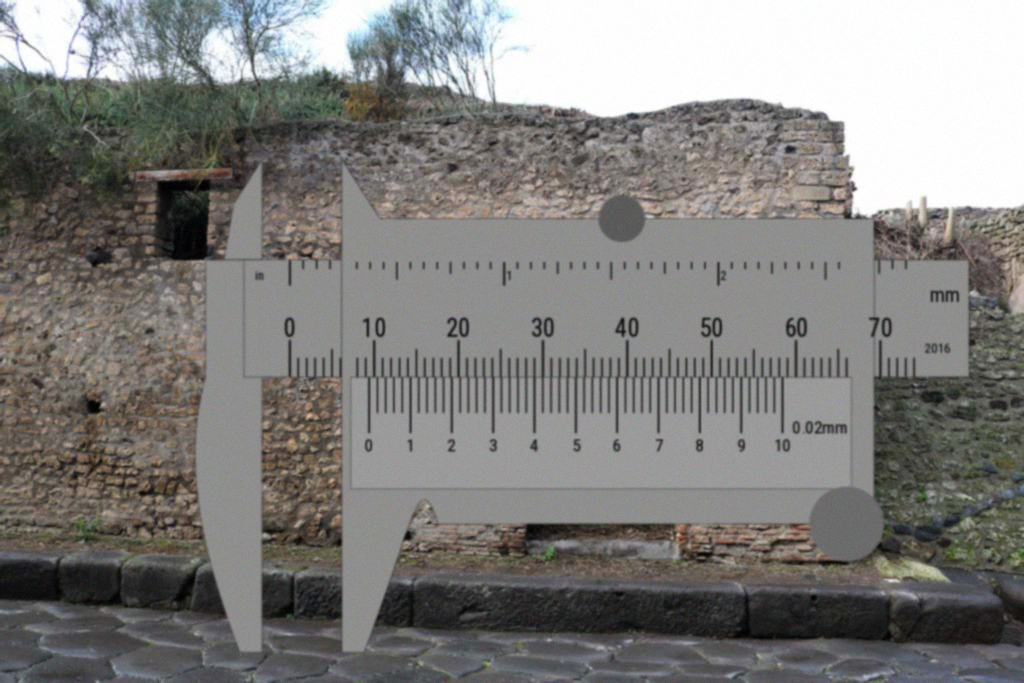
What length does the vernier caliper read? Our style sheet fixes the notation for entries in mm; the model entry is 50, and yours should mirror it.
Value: 9.4
